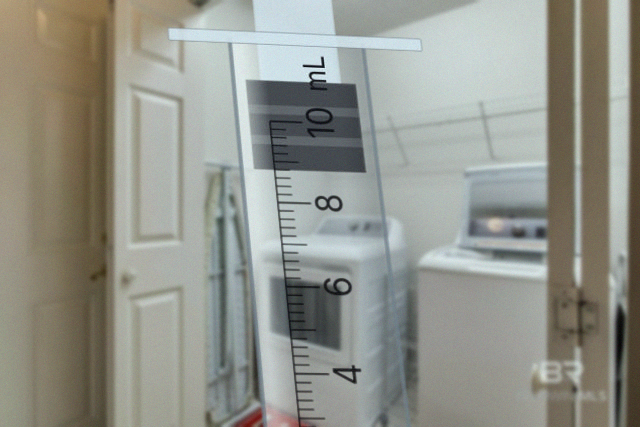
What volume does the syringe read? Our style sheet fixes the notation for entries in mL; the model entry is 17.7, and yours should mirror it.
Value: 8.8
